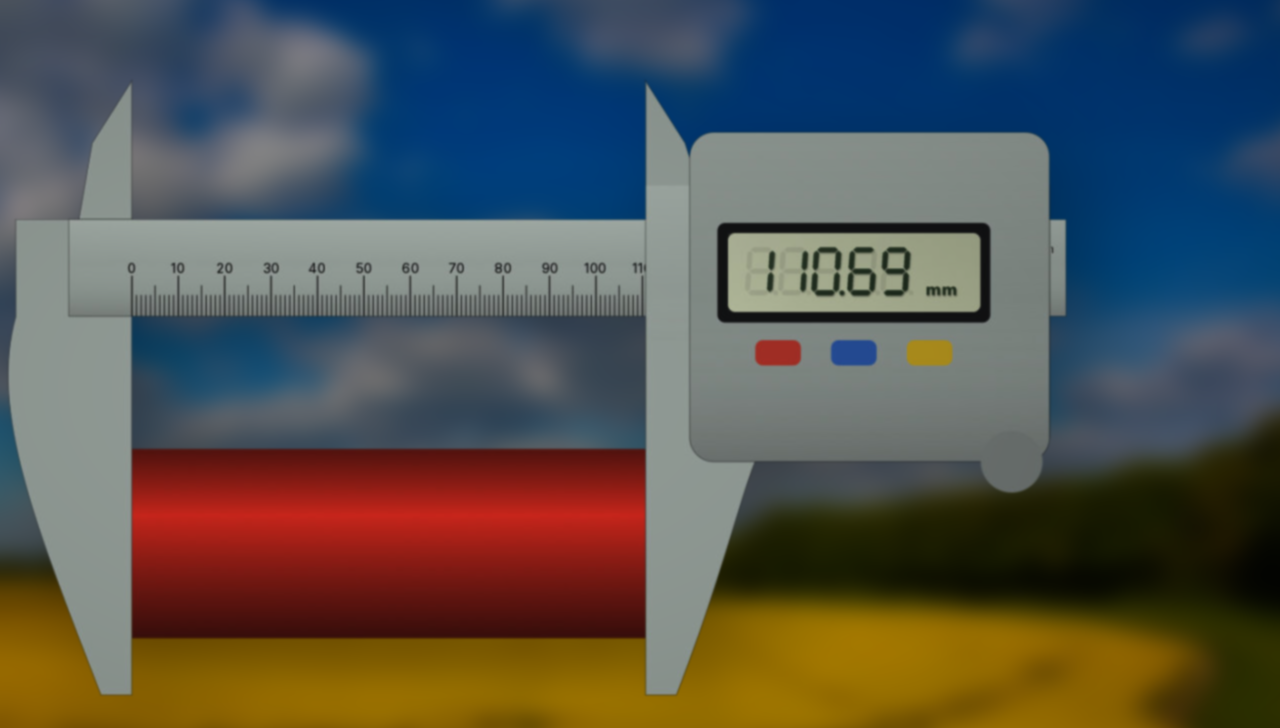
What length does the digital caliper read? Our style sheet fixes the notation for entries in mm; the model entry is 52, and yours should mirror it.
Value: 110.69
